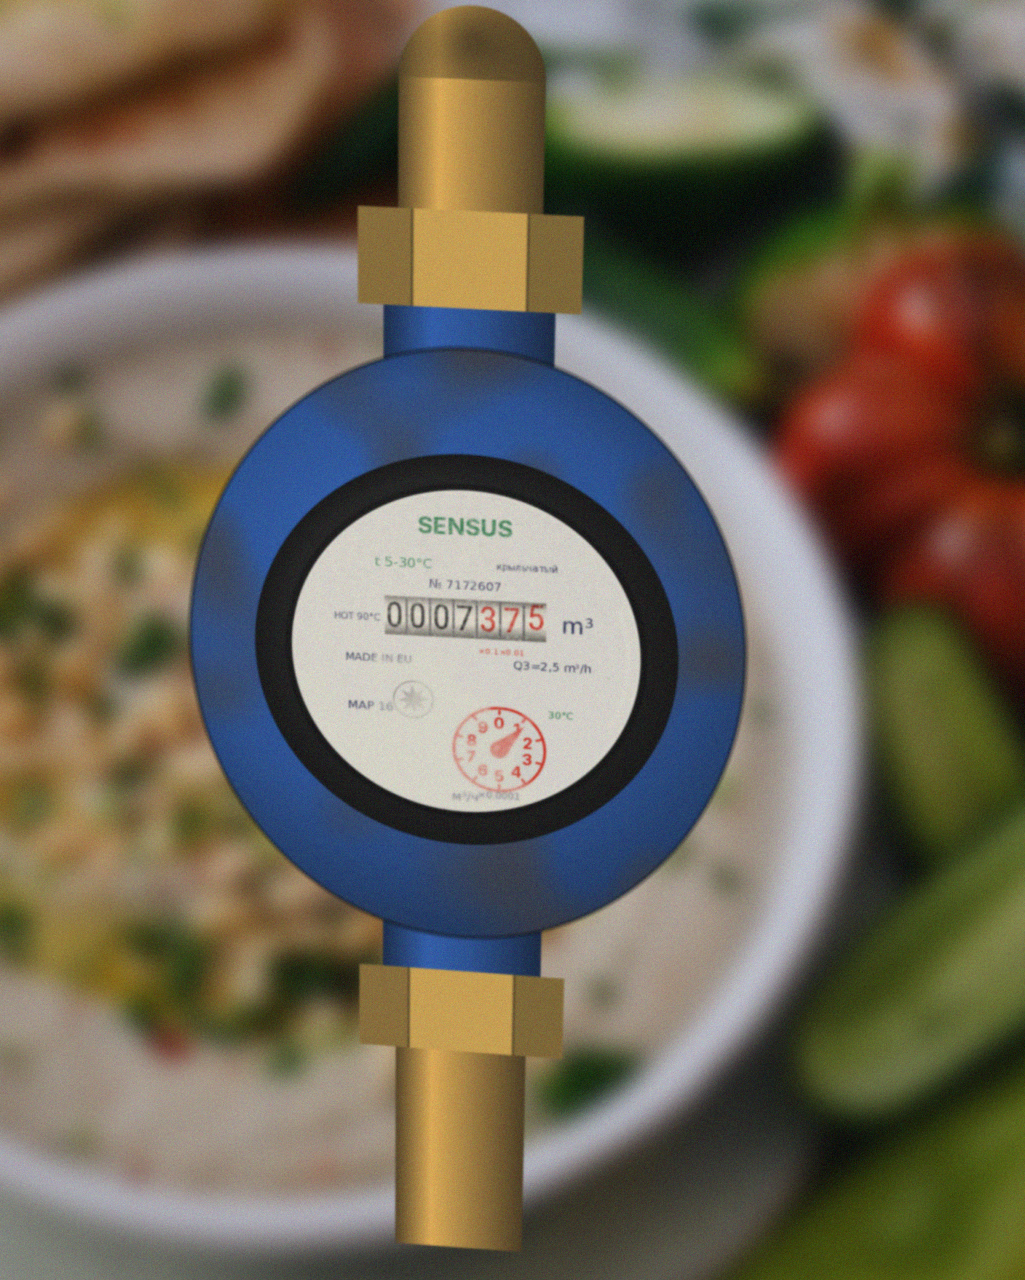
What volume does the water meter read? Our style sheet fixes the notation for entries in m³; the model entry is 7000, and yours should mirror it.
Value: 7.3751
